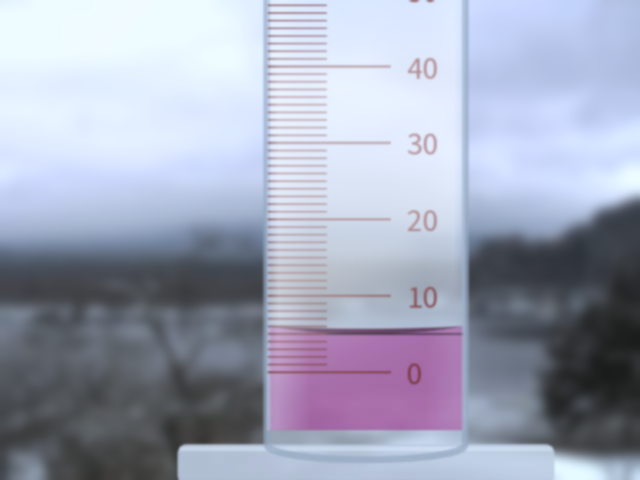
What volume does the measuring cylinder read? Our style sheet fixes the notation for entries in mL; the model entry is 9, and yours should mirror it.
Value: 5
